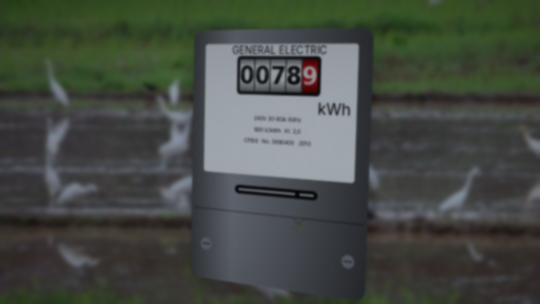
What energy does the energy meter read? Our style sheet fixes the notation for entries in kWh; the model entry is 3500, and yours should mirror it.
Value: 78.9
